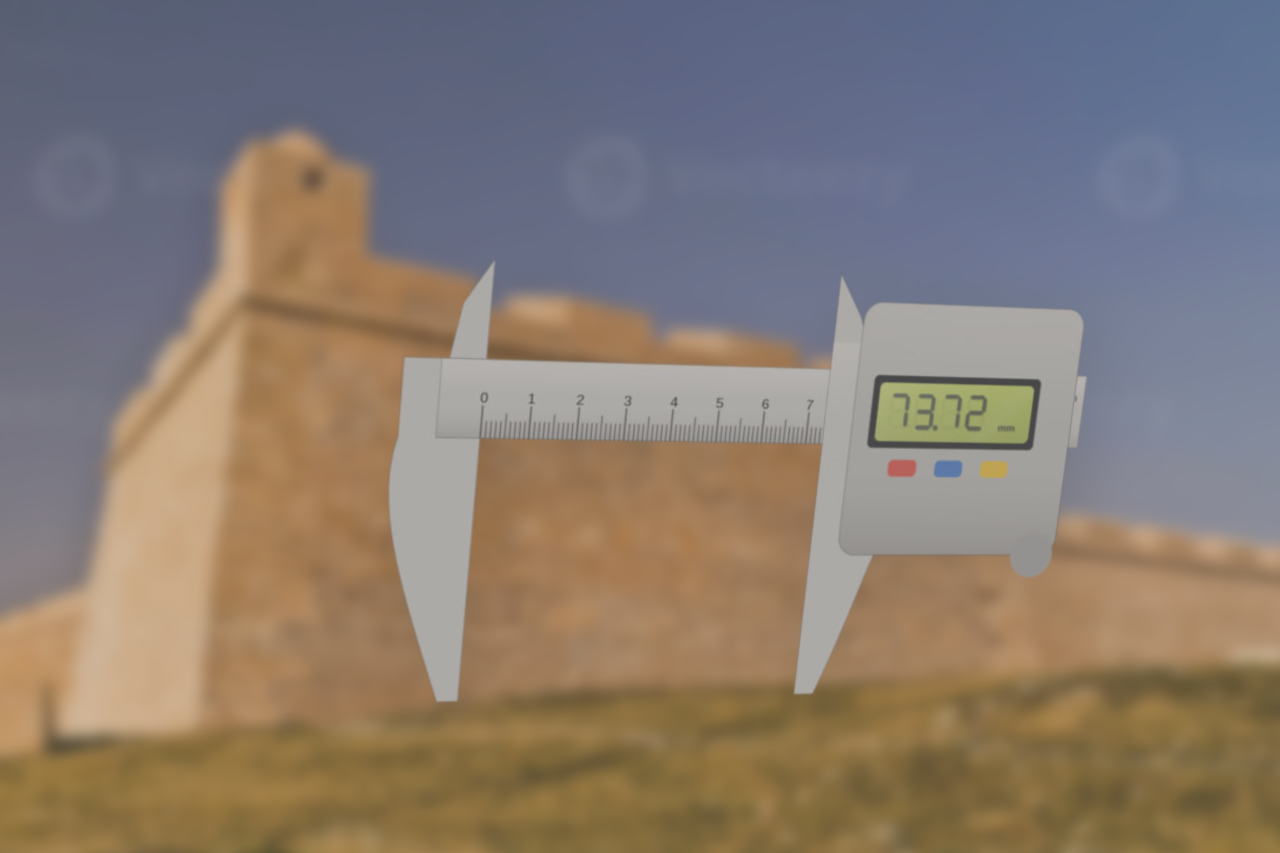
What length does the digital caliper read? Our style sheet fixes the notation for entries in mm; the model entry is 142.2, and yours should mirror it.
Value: 73.72
